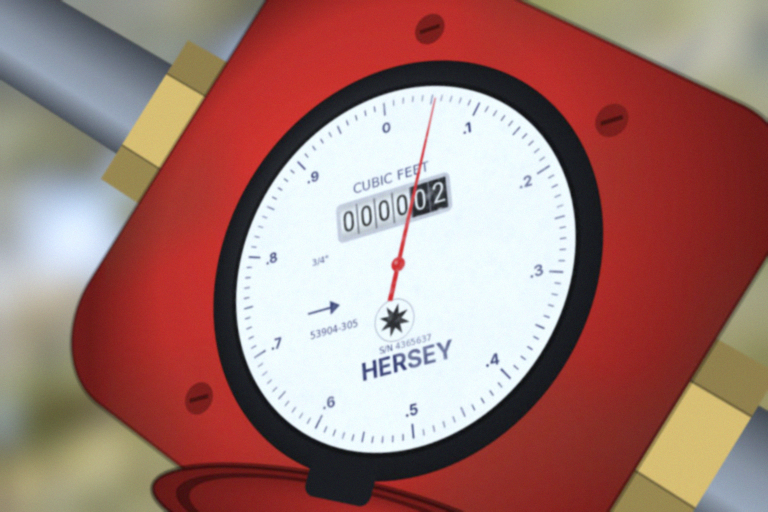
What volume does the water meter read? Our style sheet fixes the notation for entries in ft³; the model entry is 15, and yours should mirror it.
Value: 2.05
